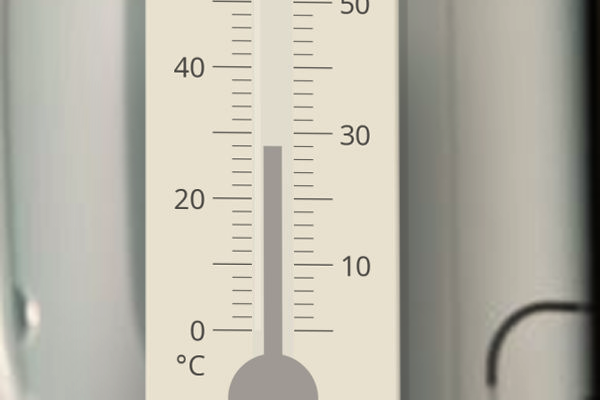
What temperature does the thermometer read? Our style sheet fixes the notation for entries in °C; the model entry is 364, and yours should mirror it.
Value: 28
